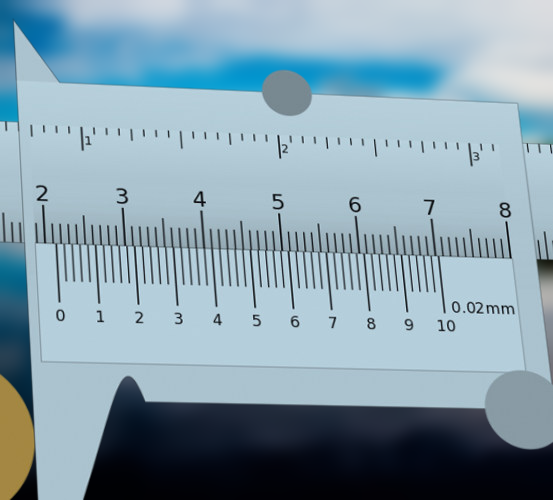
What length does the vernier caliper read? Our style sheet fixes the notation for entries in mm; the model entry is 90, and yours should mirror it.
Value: 21.4
